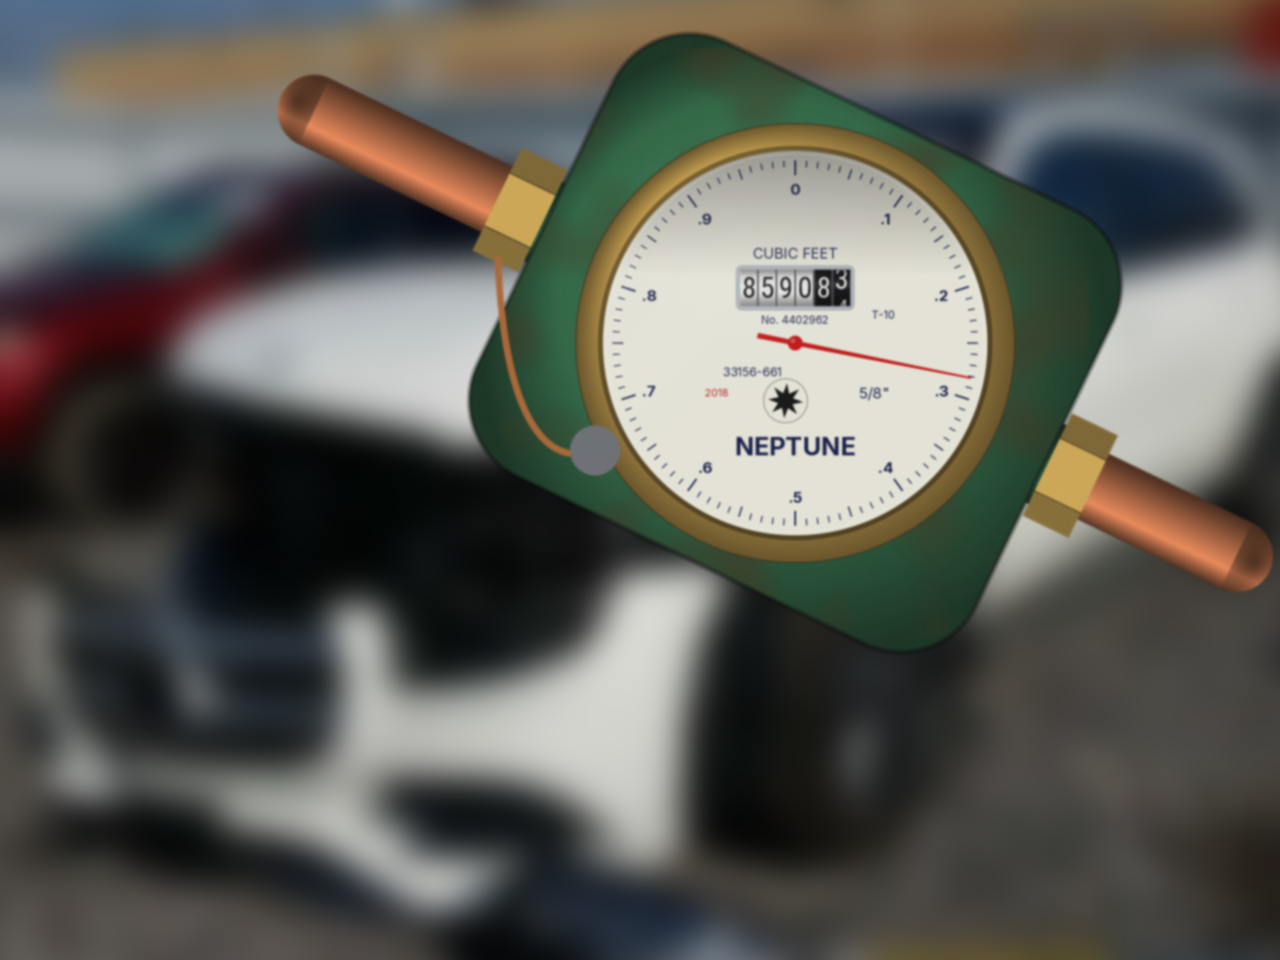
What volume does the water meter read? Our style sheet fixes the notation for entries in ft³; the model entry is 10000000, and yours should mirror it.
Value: 859083.28
